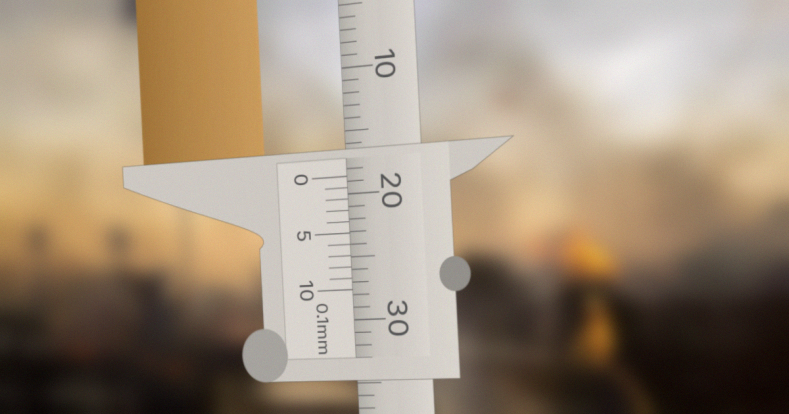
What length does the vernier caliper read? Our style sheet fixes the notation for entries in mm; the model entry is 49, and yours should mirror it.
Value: 18.6
